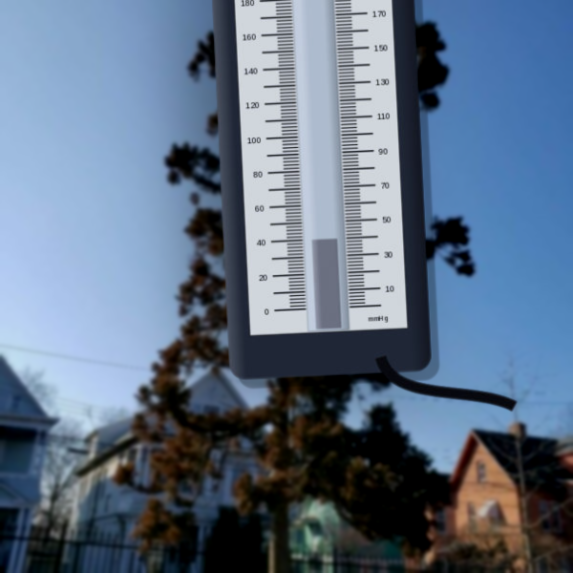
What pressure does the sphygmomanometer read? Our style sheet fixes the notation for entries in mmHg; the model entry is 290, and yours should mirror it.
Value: 40
